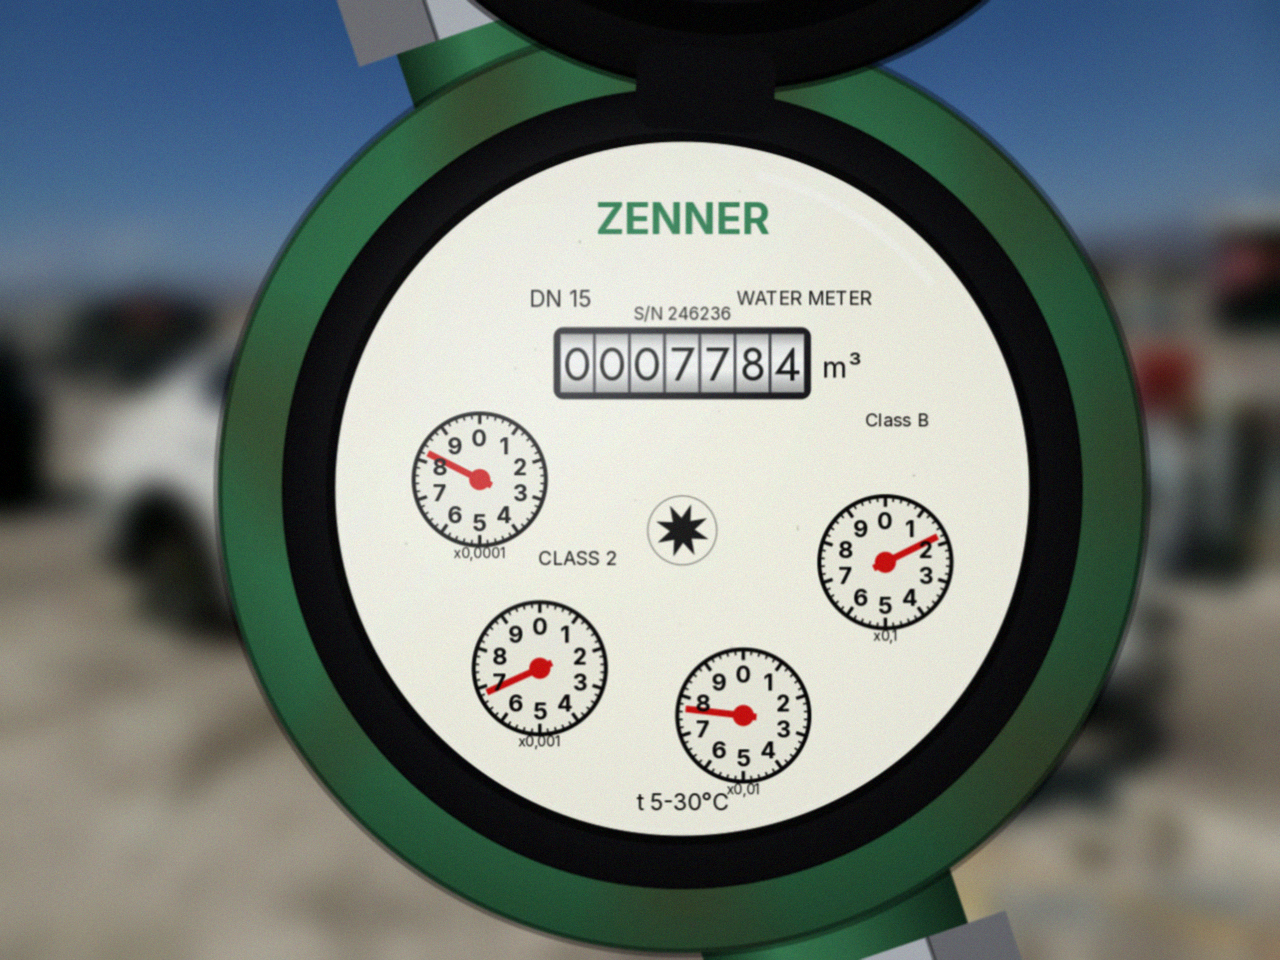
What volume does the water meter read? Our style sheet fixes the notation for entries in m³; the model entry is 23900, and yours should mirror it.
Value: 7784.1768
